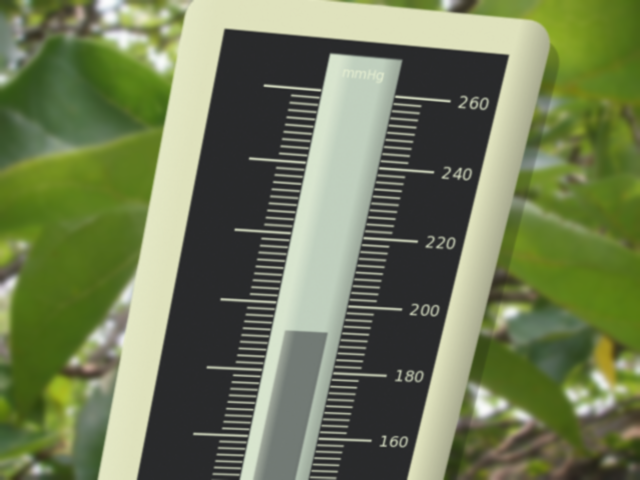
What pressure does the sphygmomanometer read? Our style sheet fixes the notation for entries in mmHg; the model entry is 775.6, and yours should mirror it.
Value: 192
